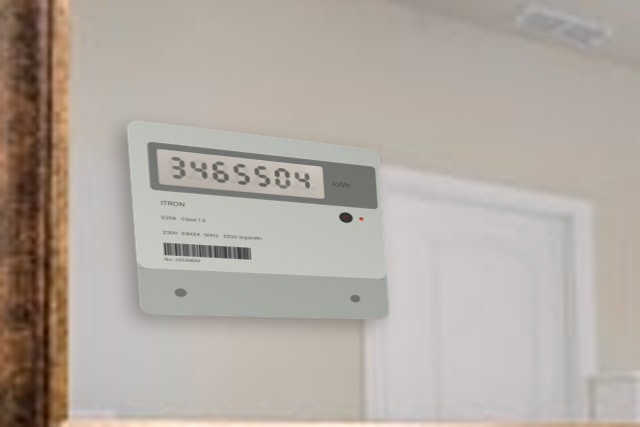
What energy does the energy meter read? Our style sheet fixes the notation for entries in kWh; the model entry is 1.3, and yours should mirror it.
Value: 3465504
